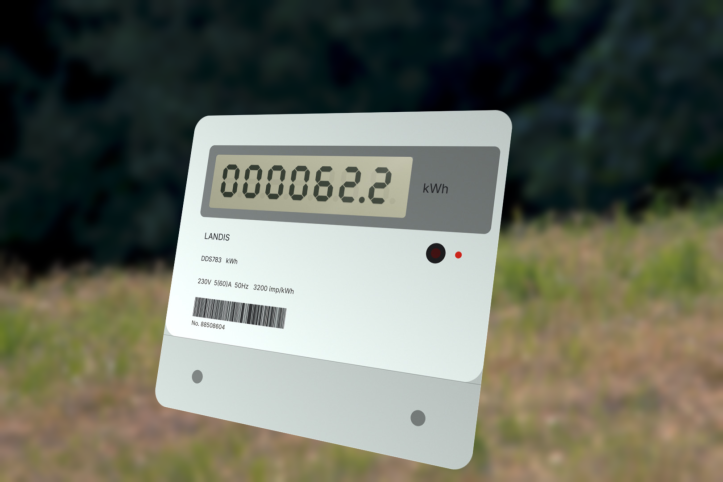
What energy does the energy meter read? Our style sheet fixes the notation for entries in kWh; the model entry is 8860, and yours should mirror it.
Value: 62.2
